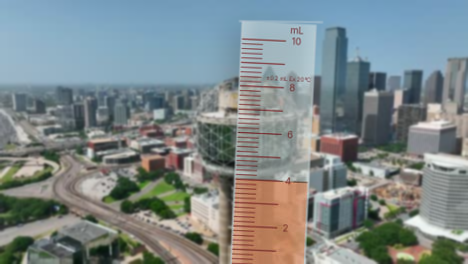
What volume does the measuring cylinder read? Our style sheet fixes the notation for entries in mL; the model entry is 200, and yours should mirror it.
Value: 4
